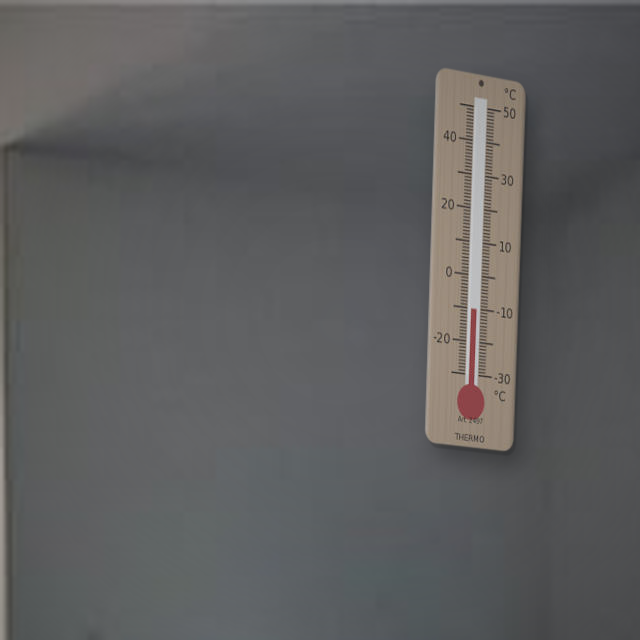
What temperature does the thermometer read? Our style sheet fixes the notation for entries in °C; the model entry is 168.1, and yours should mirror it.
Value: -10
